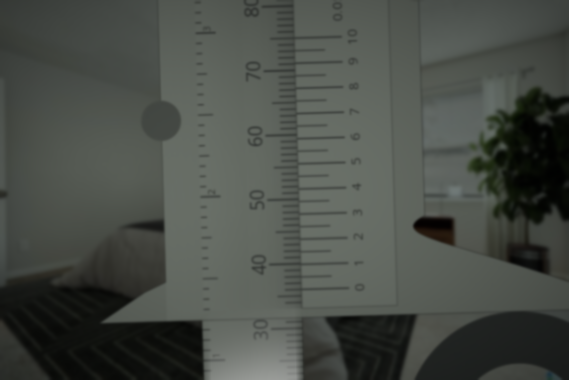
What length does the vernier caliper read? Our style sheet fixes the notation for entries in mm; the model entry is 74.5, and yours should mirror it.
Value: 36.0
